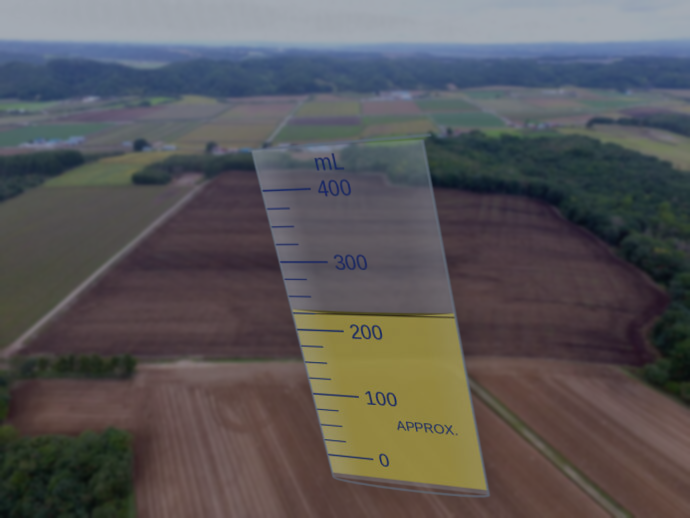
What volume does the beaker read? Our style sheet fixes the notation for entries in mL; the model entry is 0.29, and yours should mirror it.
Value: 225
